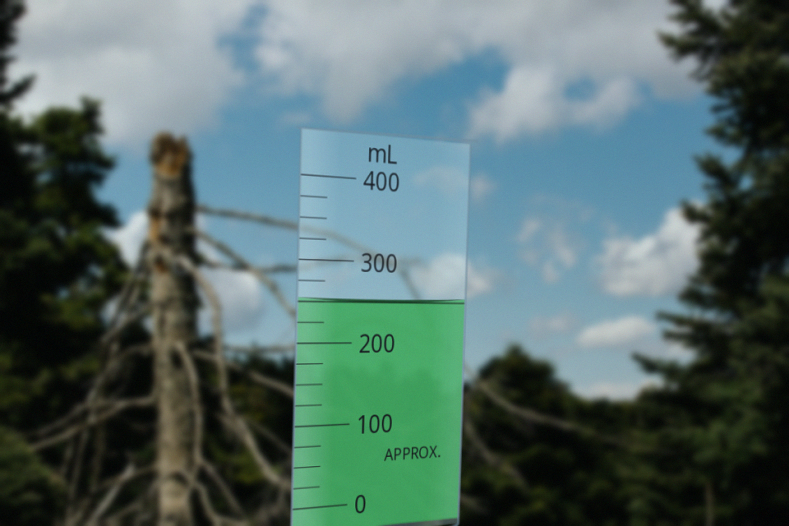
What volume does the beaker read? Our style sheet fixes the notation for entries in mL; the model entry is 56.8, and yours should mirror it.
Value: 250
